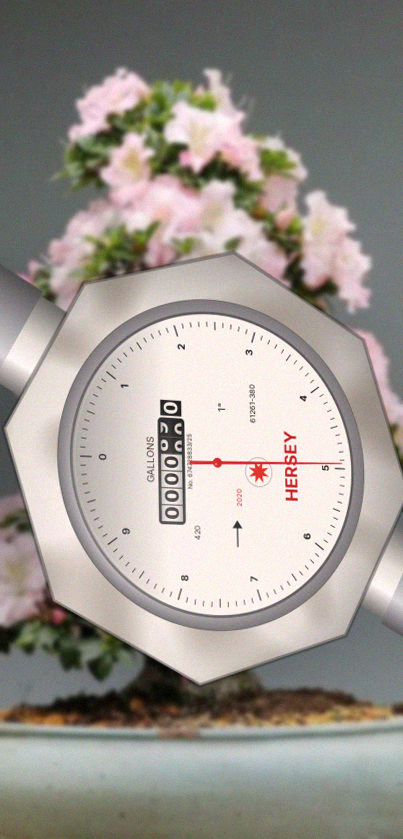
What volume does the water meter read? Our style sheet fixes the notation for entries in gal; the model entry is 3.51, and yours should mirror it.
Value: 894.9
